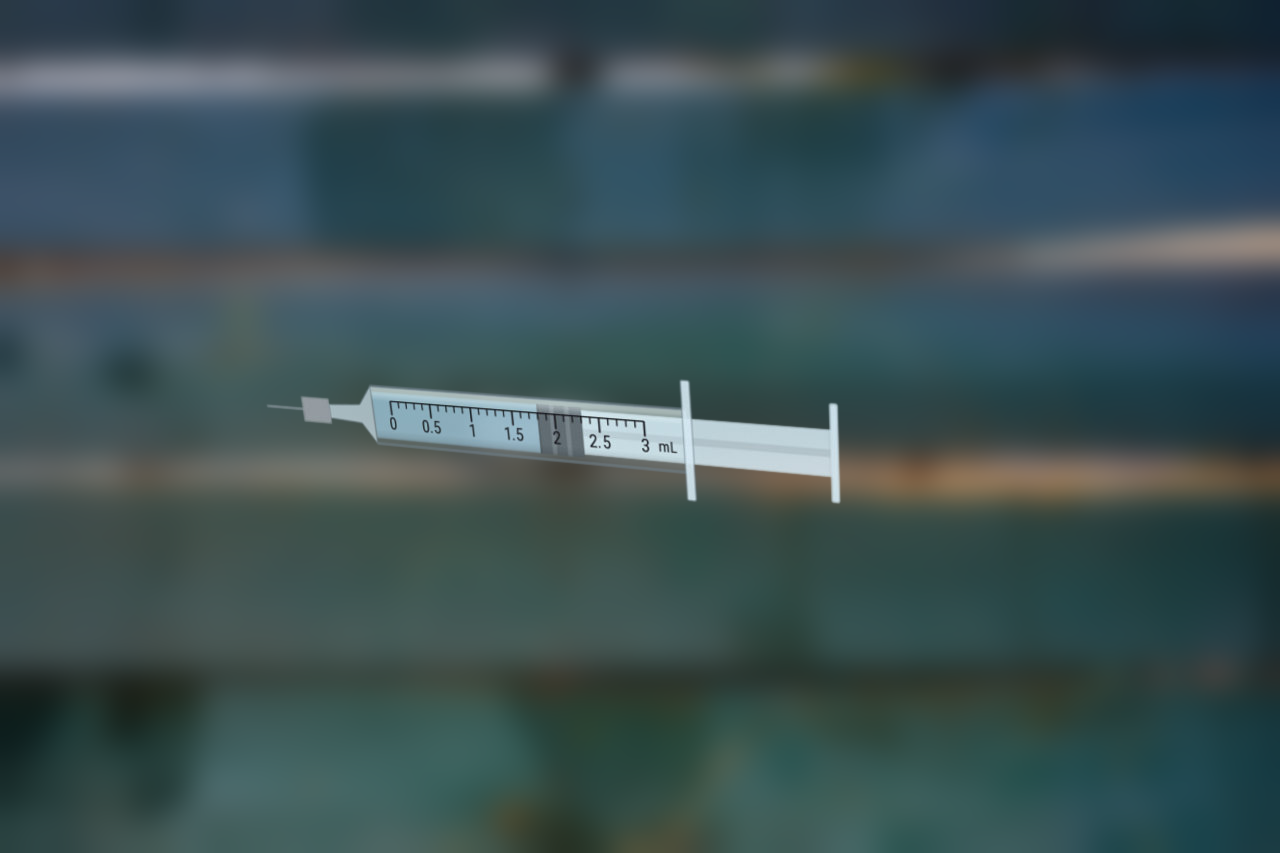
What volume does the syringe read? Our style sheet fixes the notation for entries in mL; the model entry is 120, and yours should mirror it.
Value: 1.8
